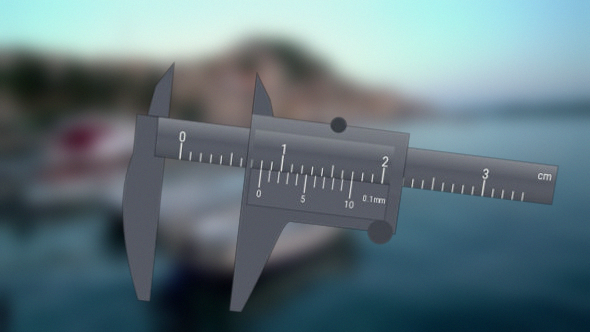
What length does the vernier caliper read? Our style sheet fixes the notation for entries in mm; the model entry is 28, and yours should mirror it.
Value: 8.0
